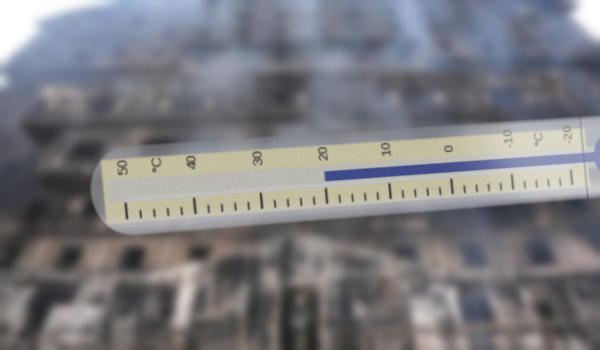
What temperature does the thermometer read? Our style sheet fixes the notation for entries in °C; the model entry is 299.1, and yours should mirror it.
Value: 20
